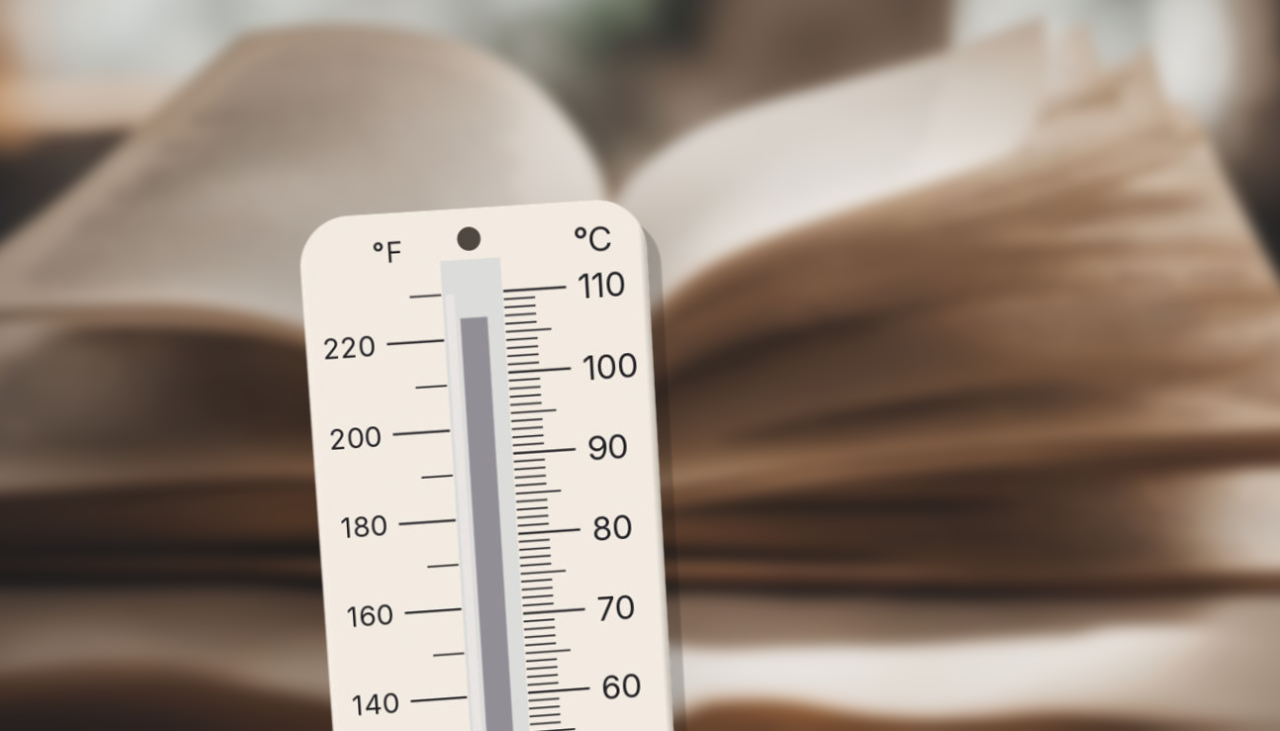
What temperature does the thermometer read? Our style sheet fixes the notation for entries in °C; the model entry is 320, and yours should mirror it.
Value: 107
